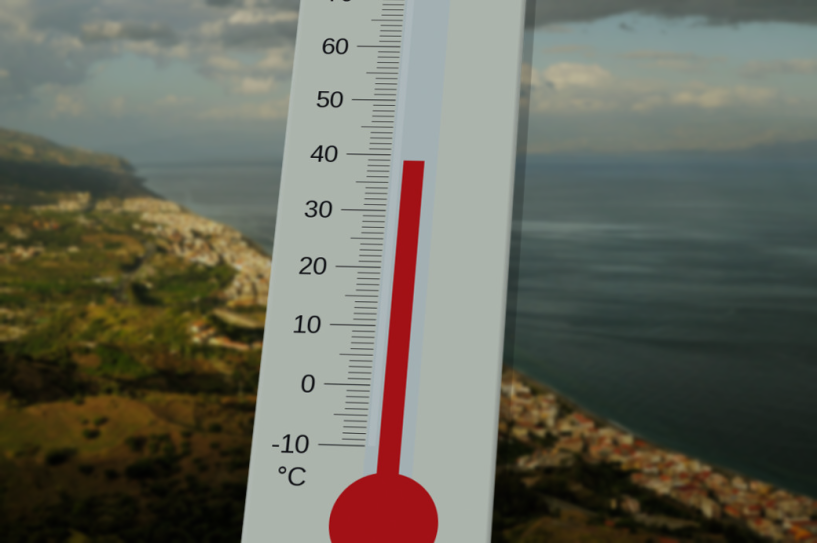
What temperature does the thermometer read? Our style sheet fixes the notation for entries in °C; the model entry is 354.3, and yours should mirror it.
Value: 39
